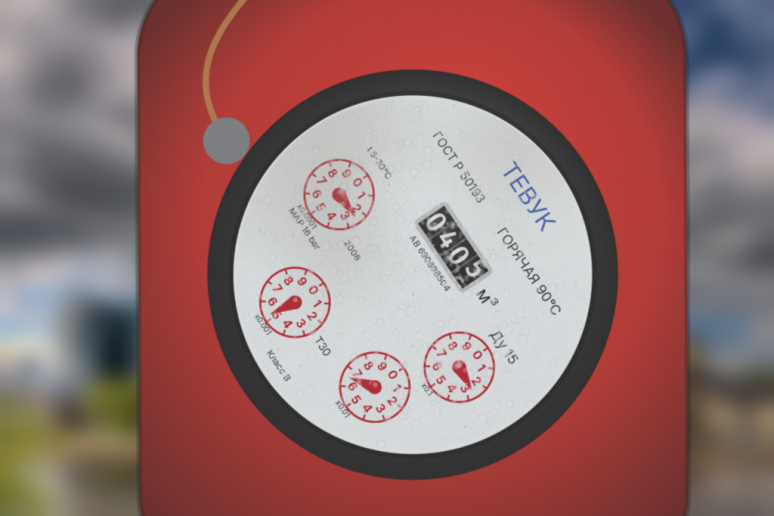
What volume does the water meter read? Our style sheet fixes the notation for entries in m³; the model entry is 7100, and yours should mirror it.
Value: 405.2652
